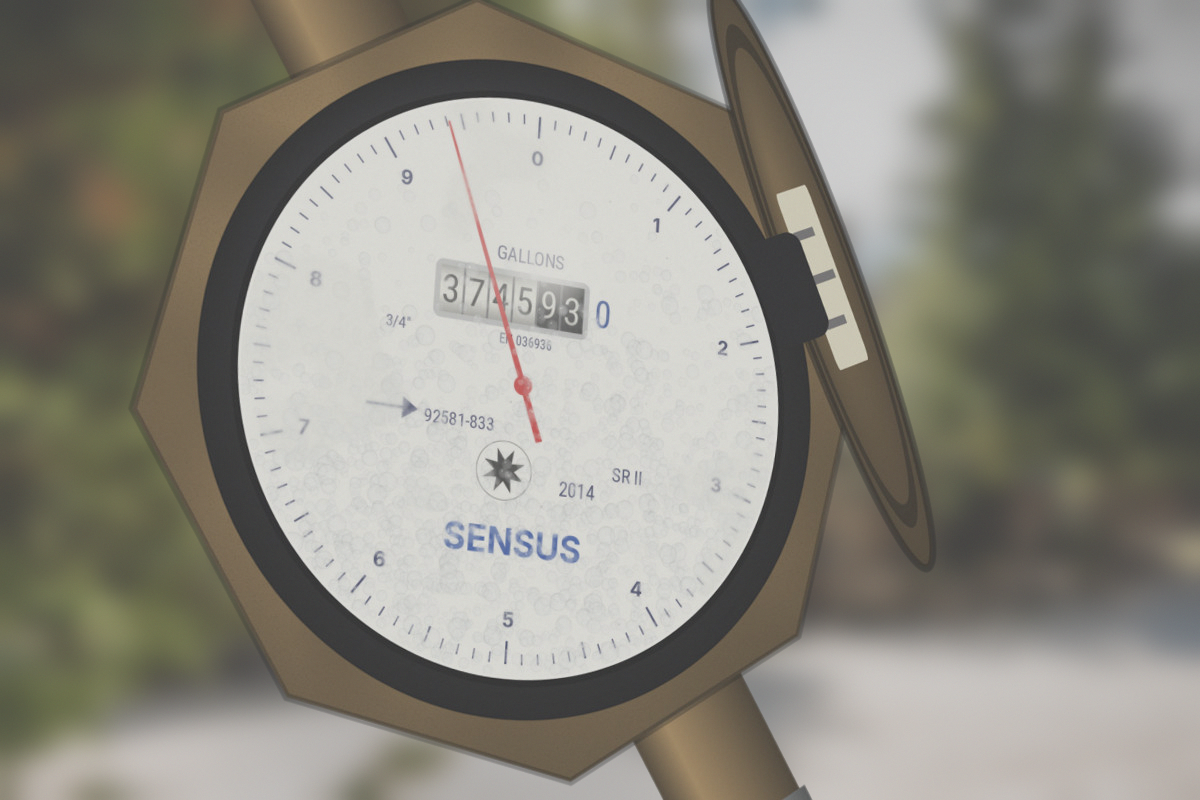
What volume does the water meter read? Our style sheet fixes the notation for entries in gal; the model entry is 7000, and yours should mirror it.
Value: 3745929.4
